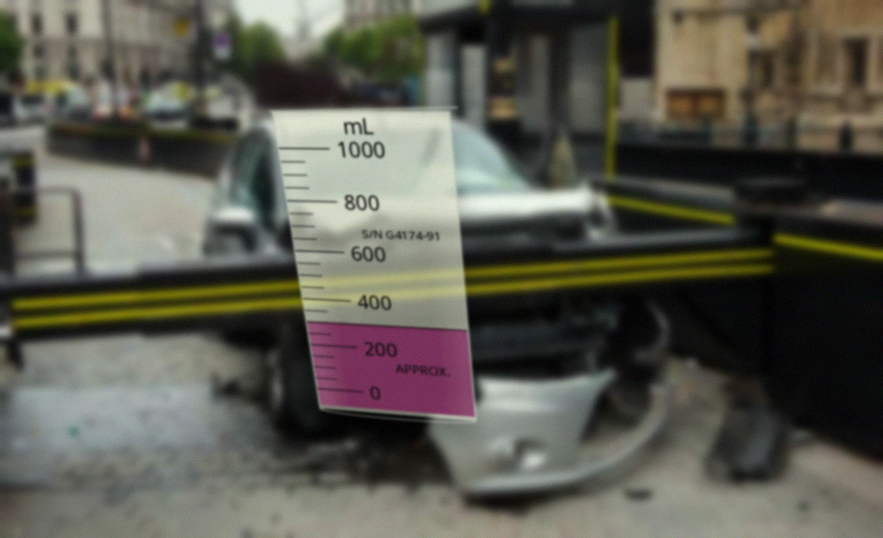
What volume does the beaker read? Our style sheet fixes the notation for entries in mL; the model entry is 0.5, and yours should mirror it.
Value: 300
